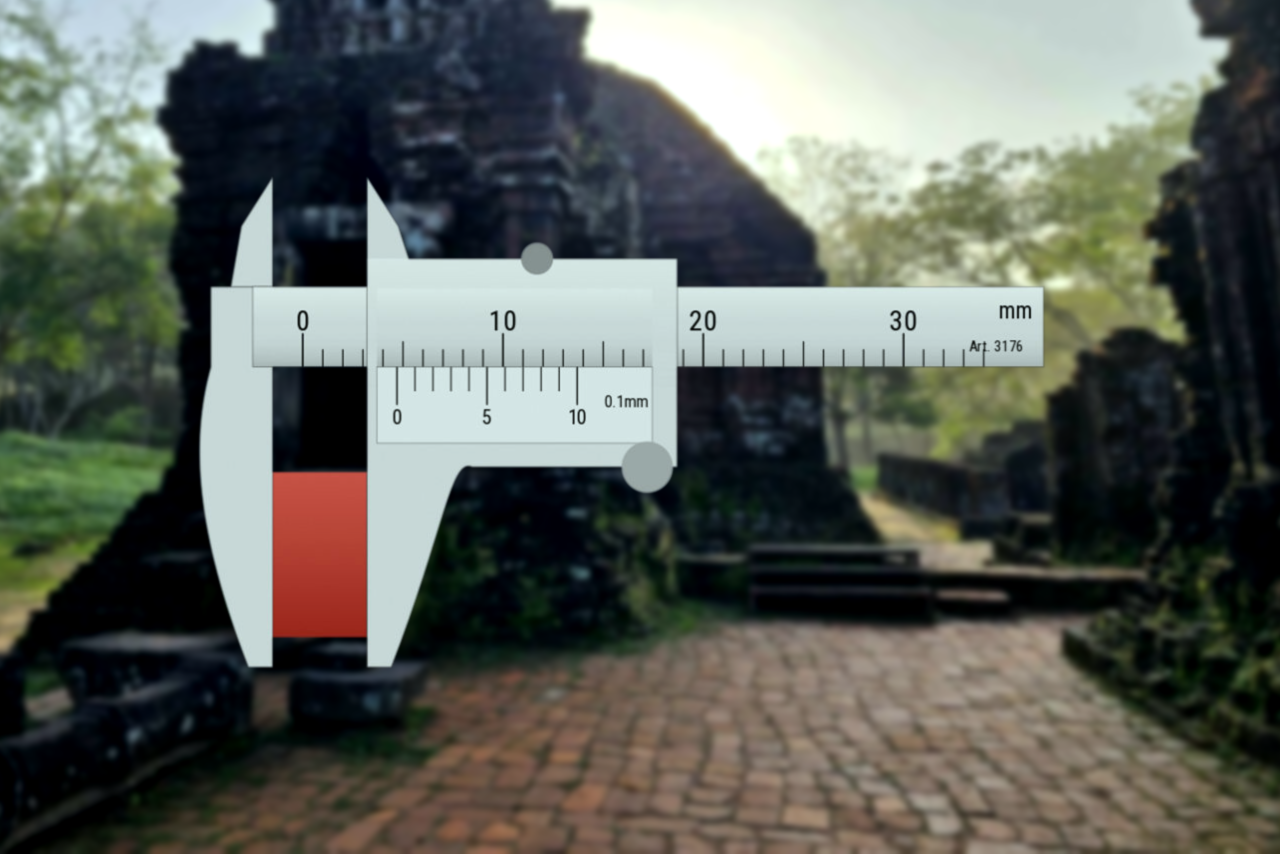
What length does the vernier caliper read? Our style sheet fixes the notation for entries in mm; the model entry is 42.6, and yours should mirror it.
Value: 4.7
